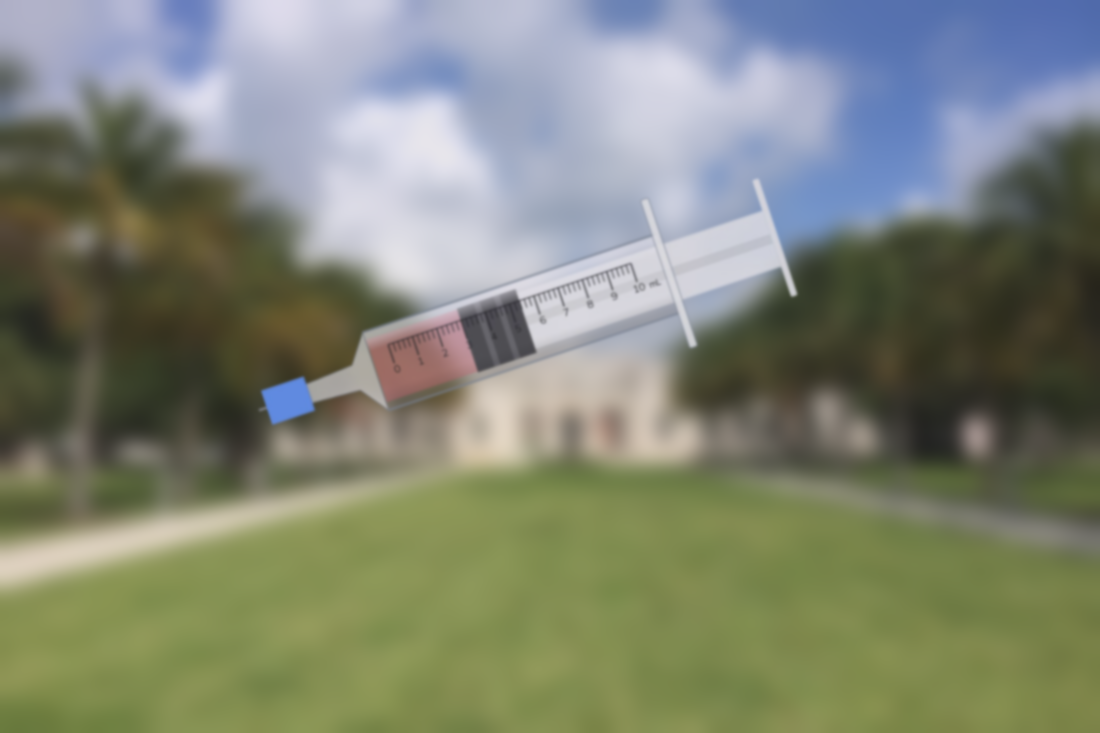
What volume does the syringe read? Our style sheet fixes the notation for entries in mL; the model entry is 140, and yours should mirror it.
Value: 3
